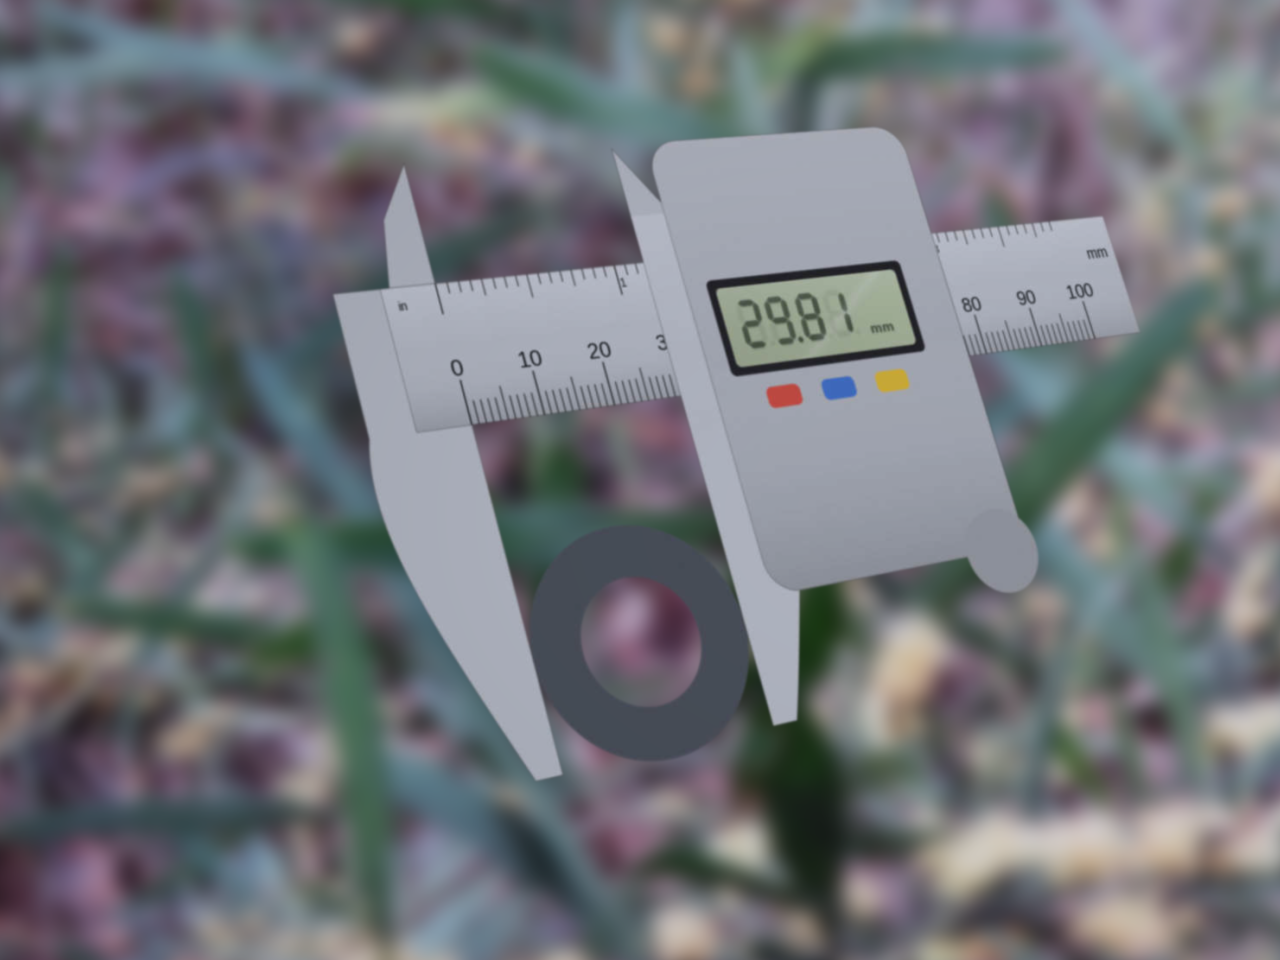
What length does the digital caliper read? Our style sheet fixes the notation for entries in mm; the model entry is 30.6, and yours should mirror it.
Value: 29.81
